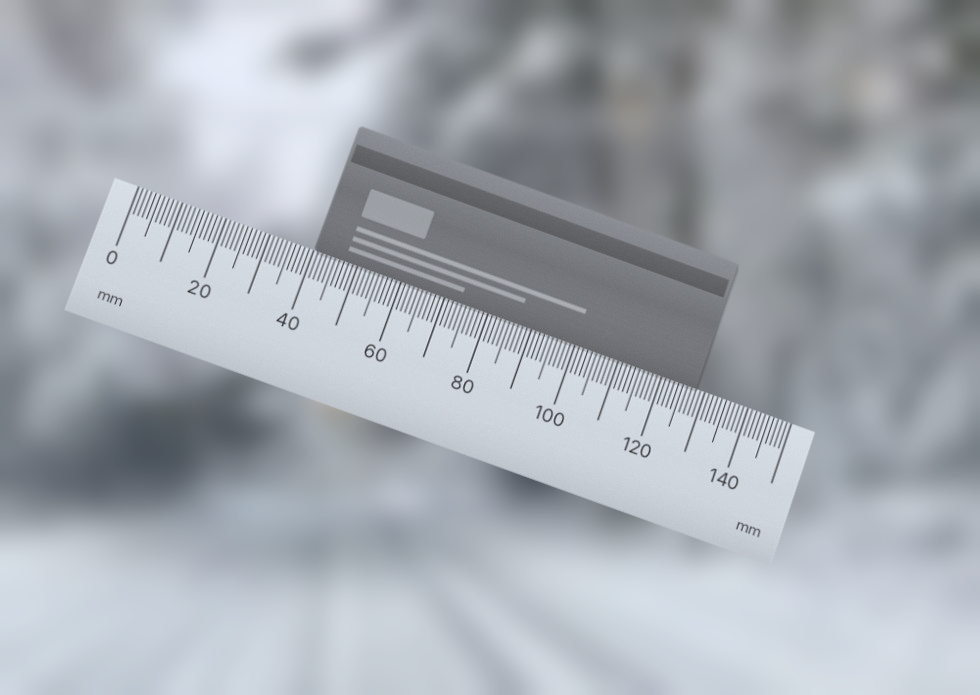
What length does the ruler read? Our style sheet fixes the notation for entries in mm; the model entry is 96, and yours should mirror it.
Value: 88
